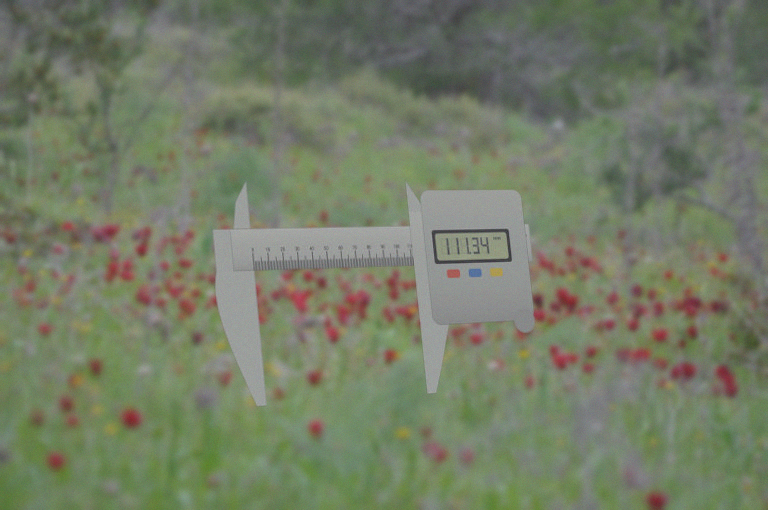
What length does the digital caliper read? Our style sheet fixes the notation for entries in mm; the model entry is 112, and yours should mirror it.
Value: 111.34
